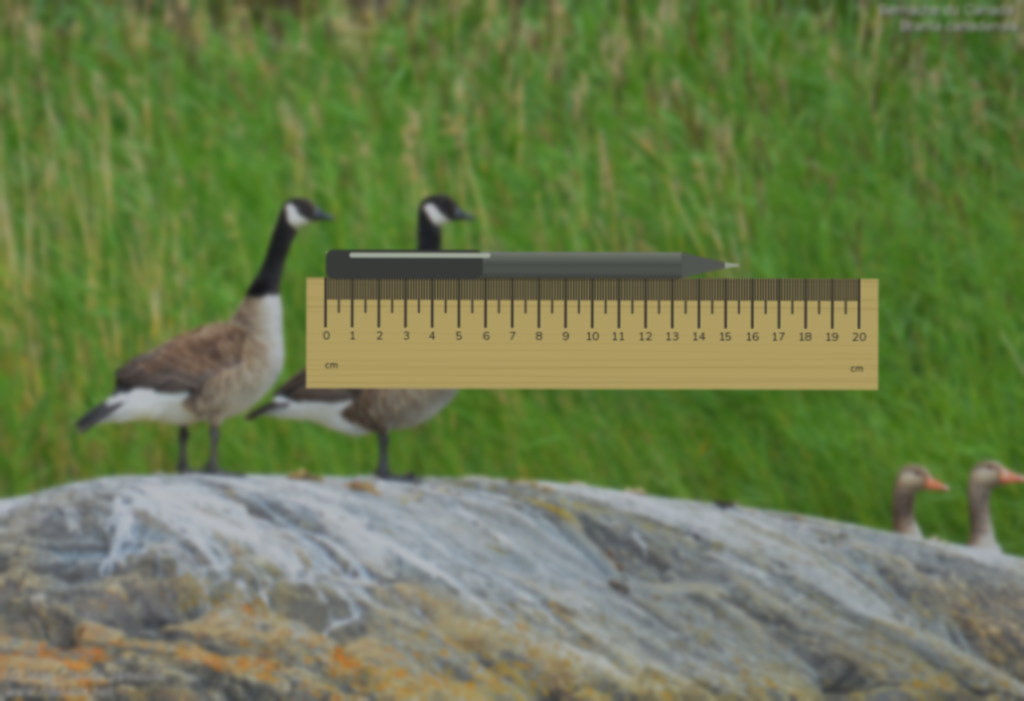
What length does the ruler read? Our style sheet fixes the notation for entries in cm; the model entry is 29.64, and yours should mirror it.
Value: 15.5
